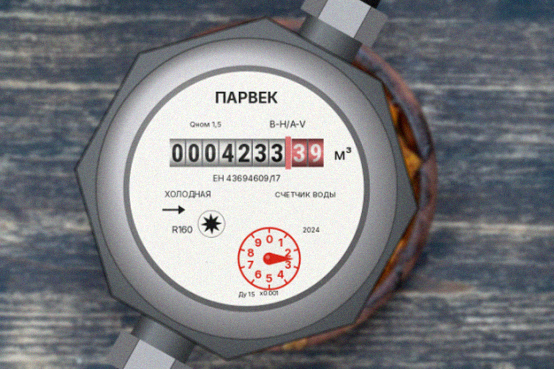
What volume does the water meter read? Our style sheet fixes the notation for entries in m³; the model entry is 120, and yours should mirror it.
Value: 4233.392
